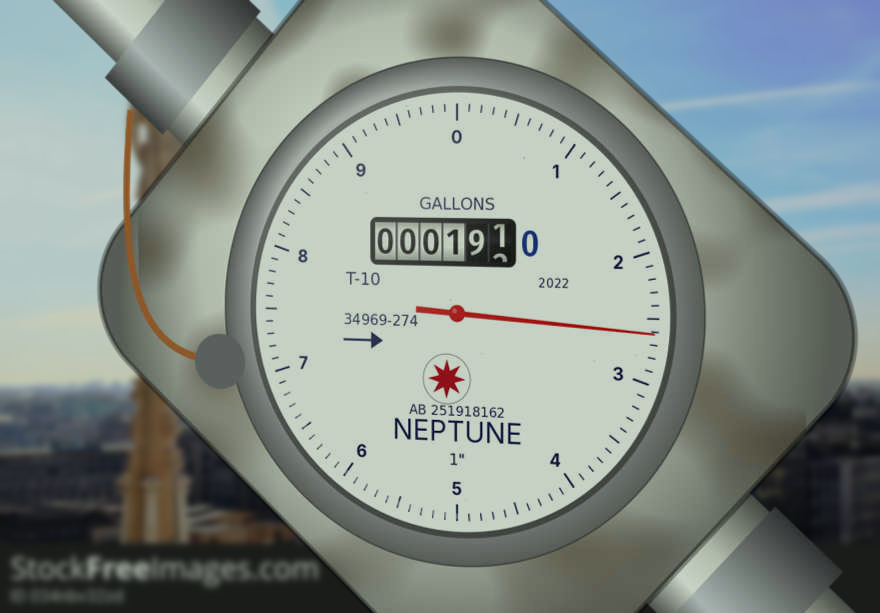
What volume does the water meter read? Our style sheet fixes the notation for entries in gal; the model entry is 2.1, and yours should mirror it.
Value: 1912.6
